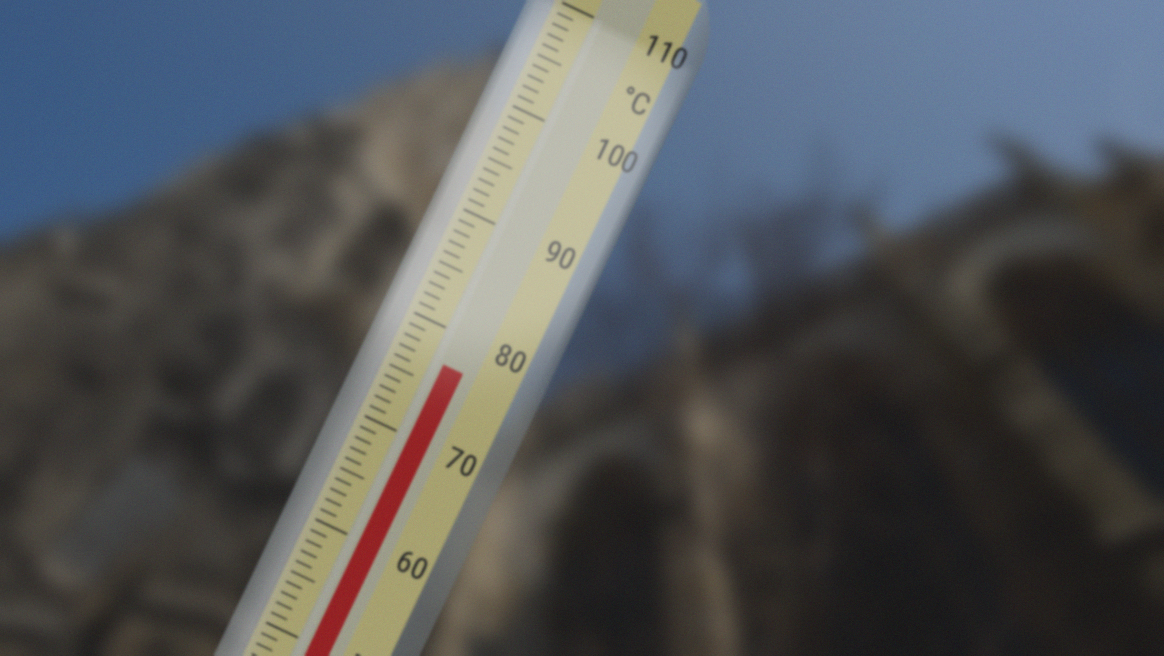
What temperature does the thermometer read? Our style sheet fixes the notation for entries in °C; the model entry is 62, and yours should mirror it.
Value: 77
